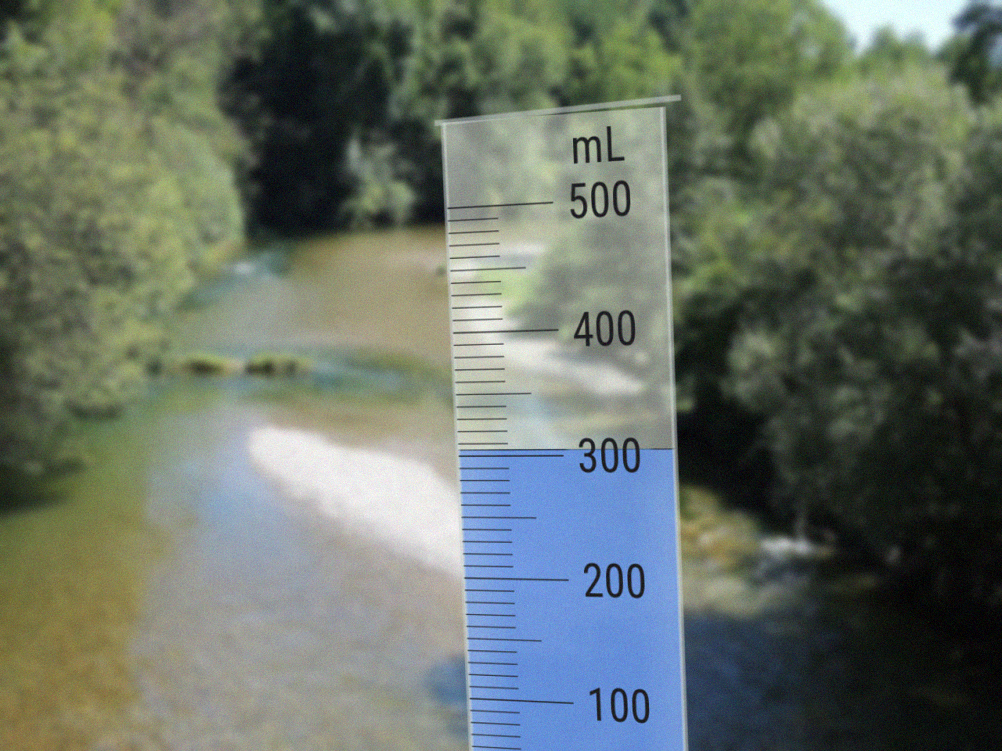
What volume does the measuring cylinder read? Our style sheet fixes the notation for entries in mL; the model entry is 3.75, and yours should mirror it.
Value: 305
